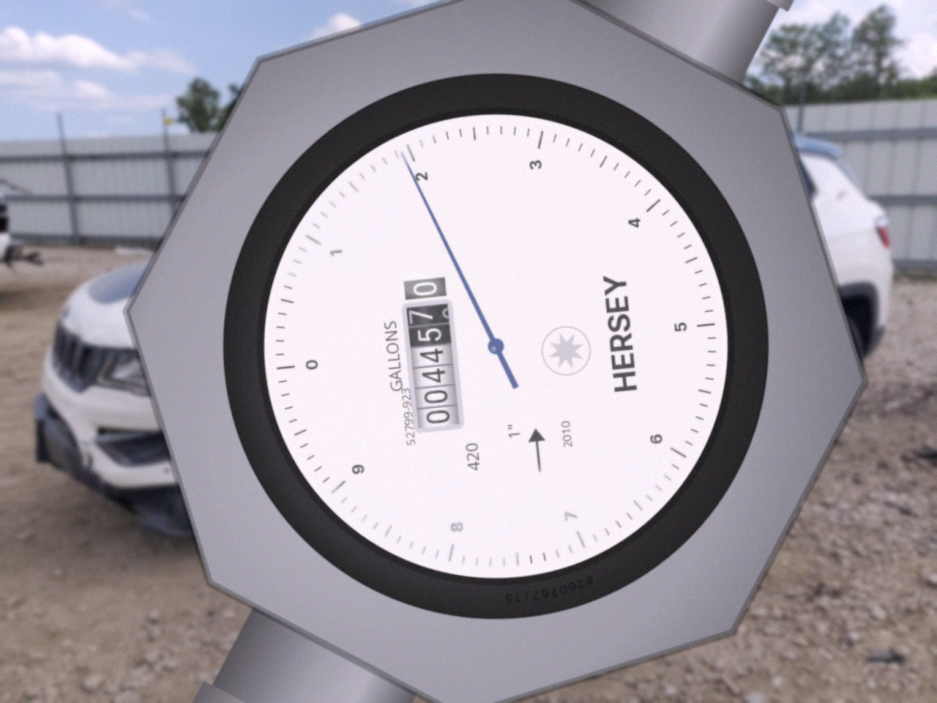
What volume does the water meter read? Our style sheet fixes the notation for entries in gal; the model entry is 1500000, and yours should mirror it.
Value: 44571.9
